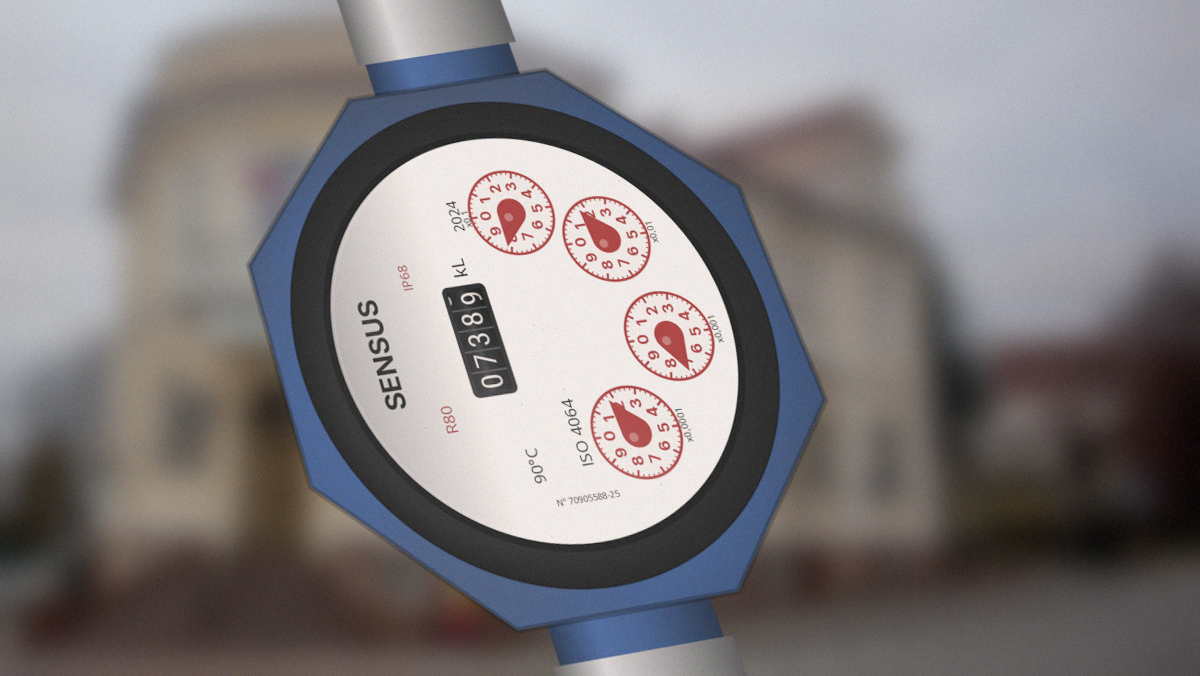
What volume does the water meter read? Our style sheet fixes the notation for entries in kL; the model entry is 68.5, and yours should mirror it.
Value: 7388.8171
